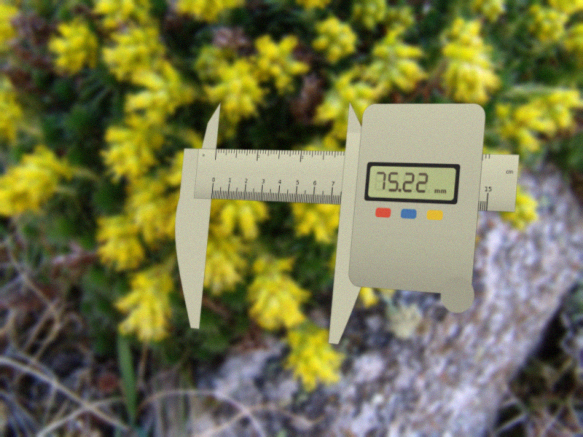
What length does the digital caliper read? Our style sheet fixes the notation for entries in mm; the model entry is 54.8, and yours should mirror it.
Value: 75.22
